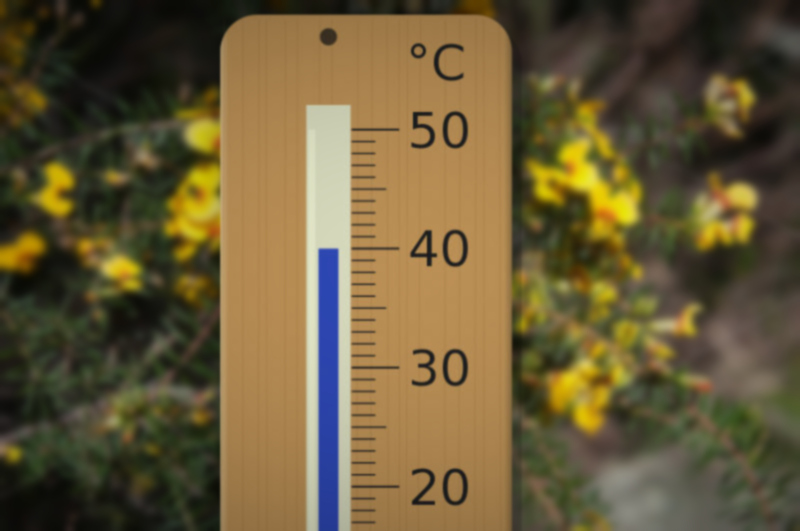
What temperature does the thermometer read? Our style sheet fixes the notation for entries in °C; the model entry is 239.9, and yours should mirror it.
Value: 40
